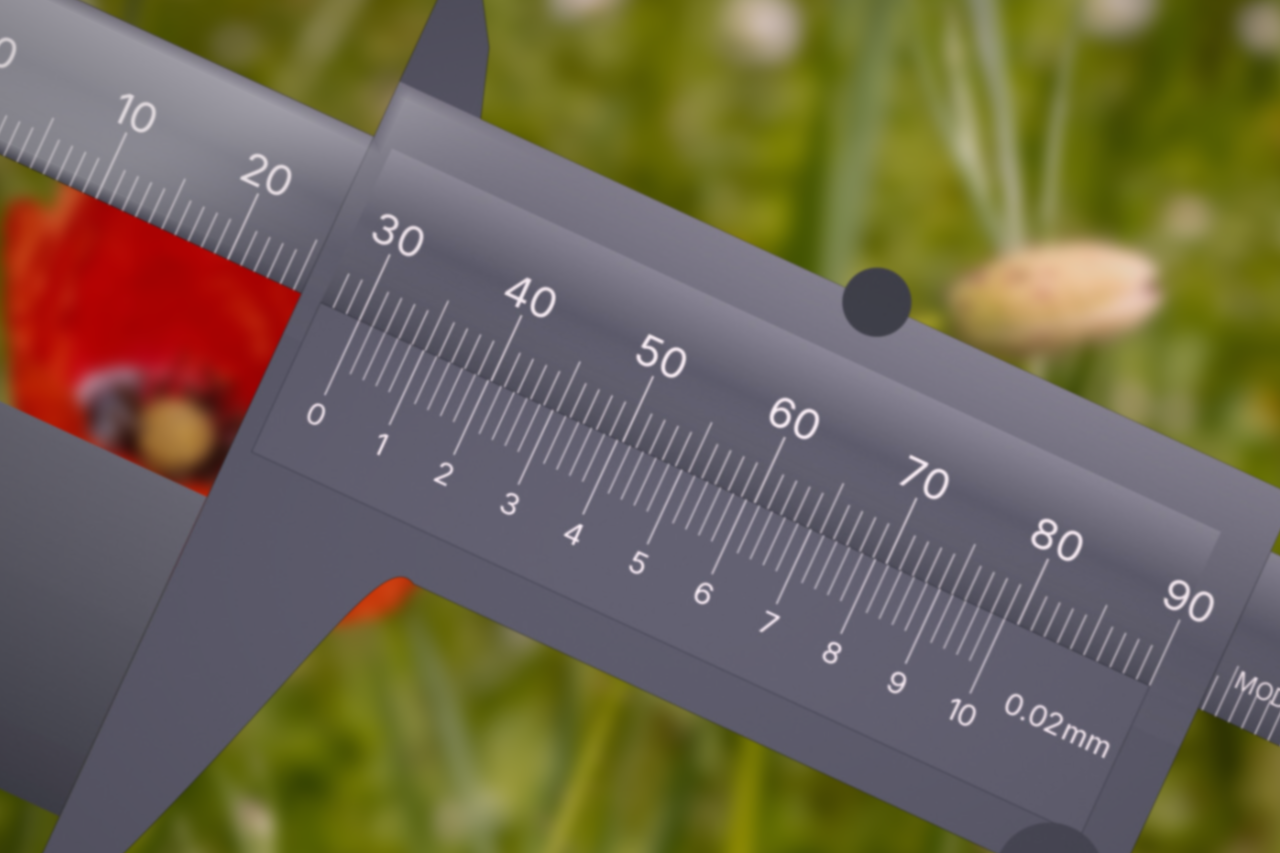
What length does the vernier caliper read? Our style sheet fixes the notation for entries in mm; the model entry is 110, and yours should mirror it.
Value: 30.0
